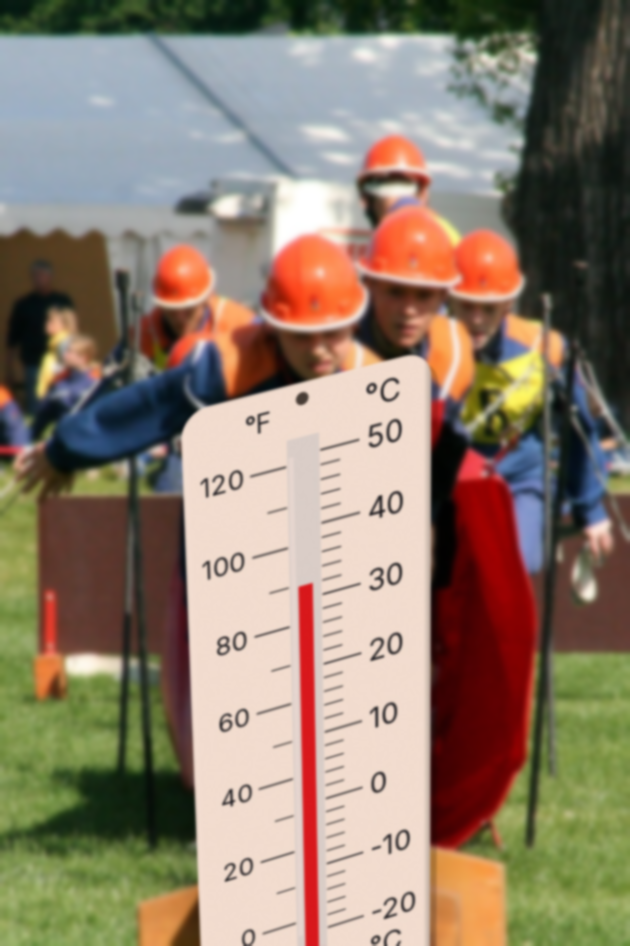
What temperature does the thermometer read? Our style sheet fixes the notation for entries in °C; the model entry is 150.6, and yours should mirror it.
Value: 32
